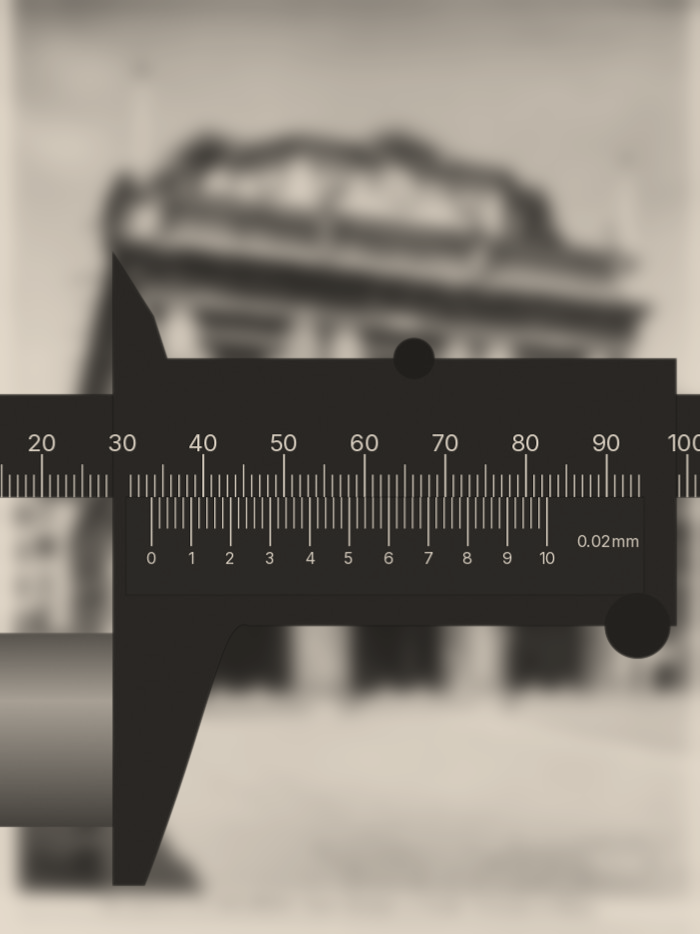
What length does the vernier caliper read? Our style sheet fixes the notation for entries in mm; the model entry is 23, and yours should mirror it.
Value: 33.6
